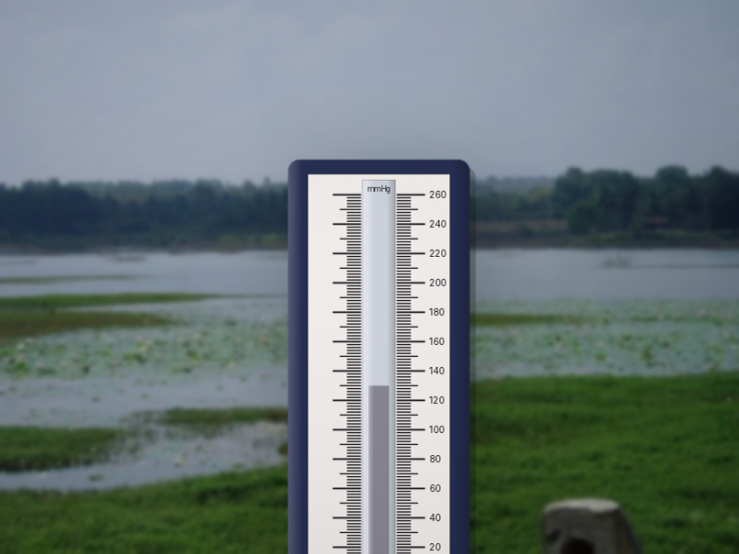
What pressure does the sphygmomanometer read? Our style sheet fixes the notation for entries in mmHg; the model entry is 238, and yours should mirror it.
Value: 130
